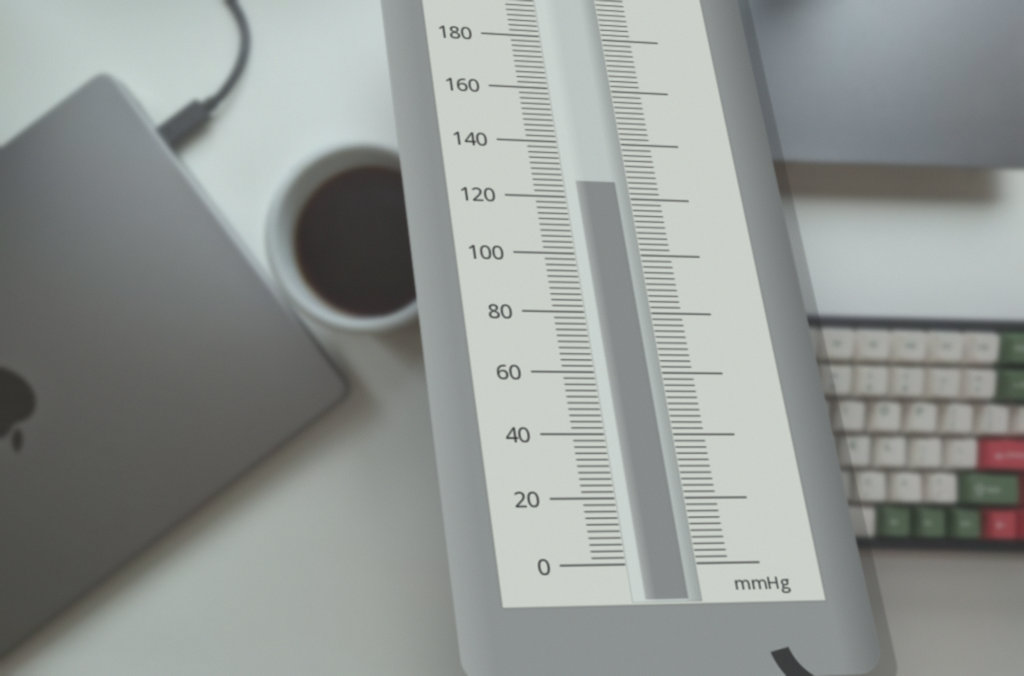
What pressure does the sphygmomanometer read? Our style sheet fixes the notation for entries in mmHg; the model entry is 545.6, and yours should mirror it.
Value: 126
